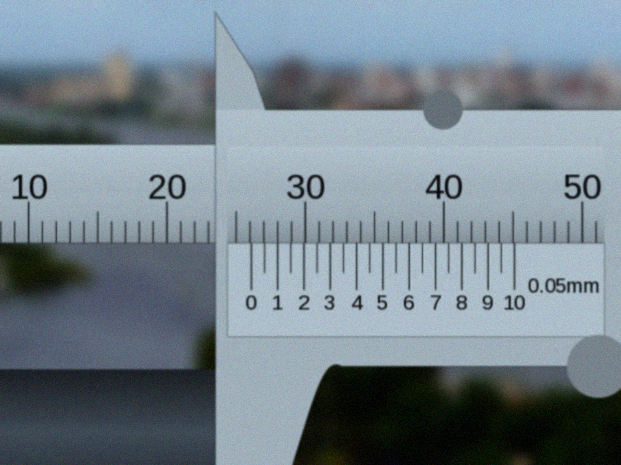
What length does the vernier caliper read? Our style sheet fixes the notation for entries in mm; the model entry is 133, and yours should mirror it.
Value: 26.1
